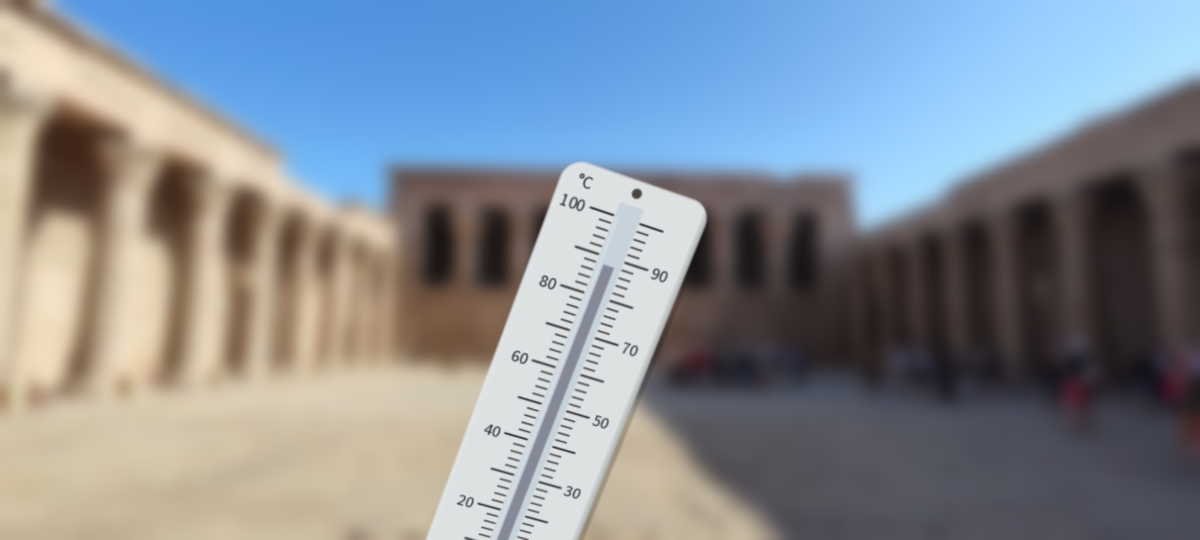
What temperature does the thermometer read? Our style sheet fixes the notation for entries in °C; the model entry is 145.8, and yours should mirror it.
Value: 88
